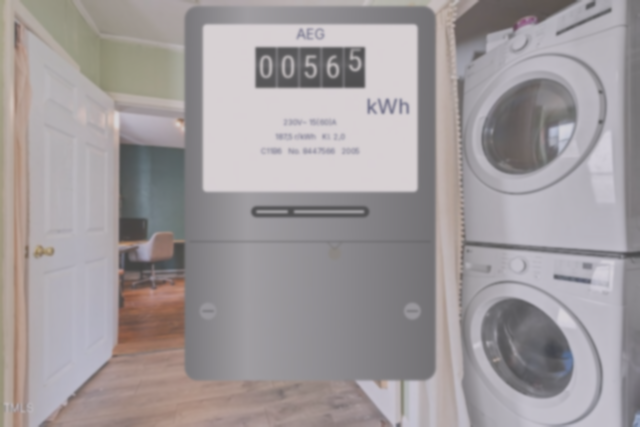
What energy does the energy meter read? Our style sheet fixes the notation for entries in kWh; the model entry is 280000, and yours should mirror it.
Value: 565
